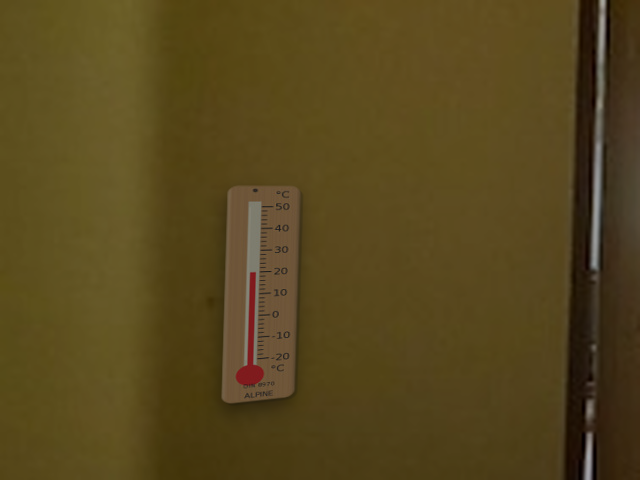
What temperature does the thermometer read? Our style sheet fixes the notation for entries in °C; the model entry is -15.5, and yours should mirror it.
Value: 20
